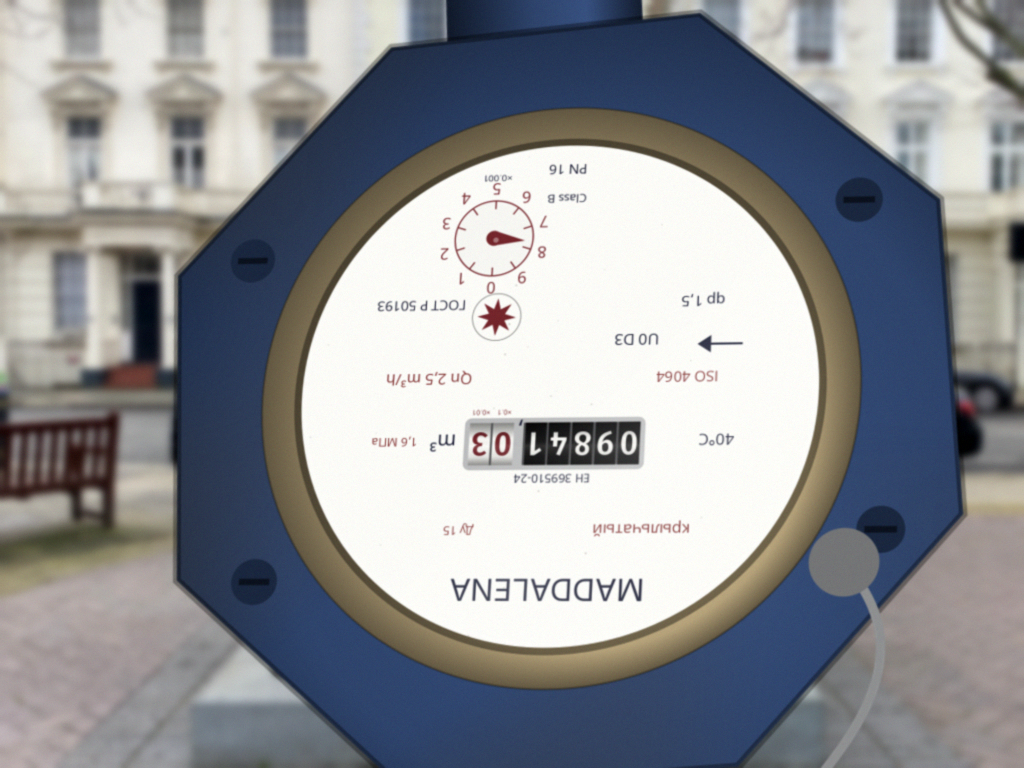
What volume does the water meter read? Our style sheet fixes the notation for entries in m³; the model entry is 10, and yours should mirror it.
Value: 9841.037
